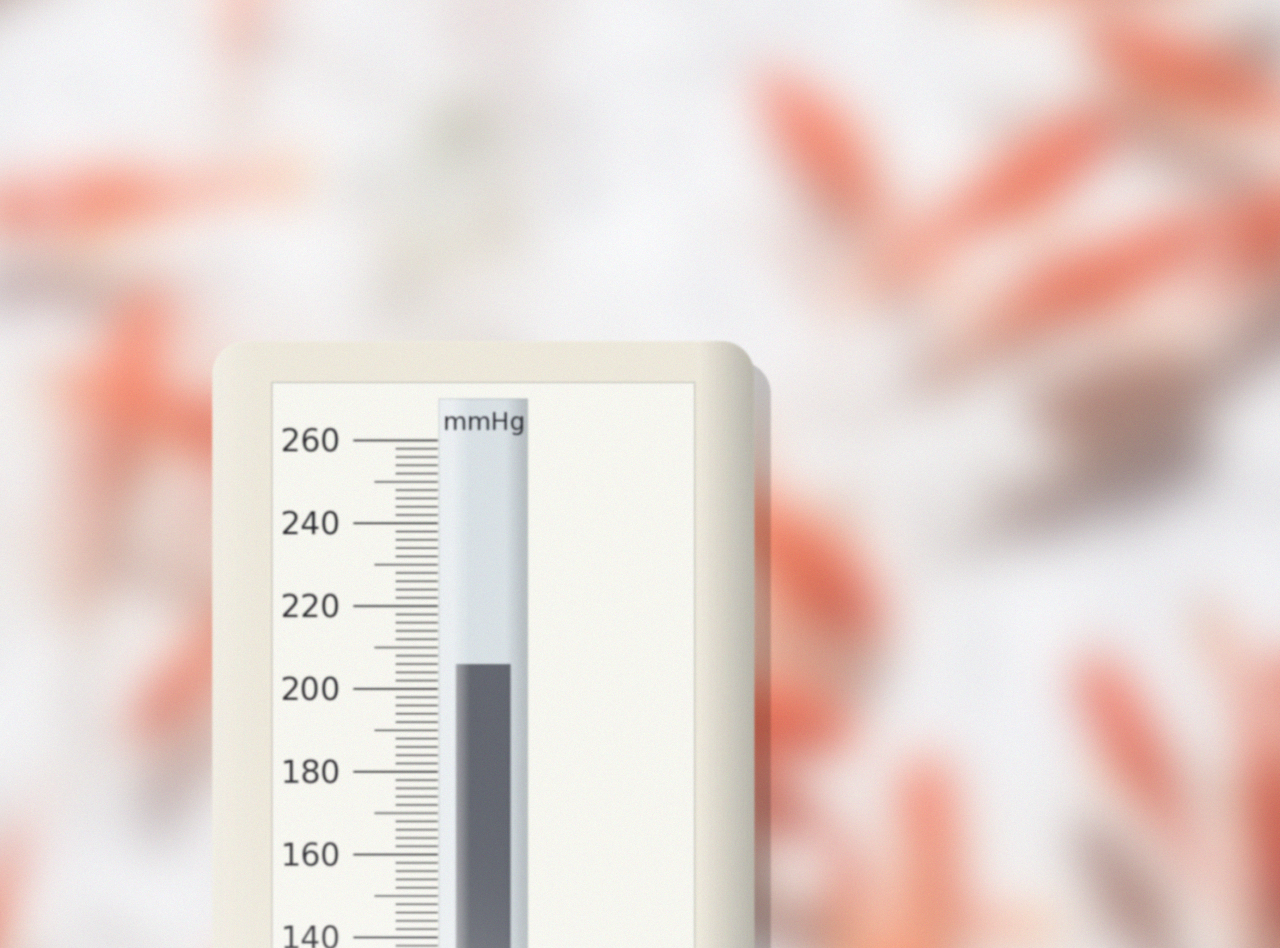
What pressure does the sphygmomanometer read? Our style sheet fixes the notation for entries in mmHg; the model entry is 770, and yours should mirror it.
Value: 206
